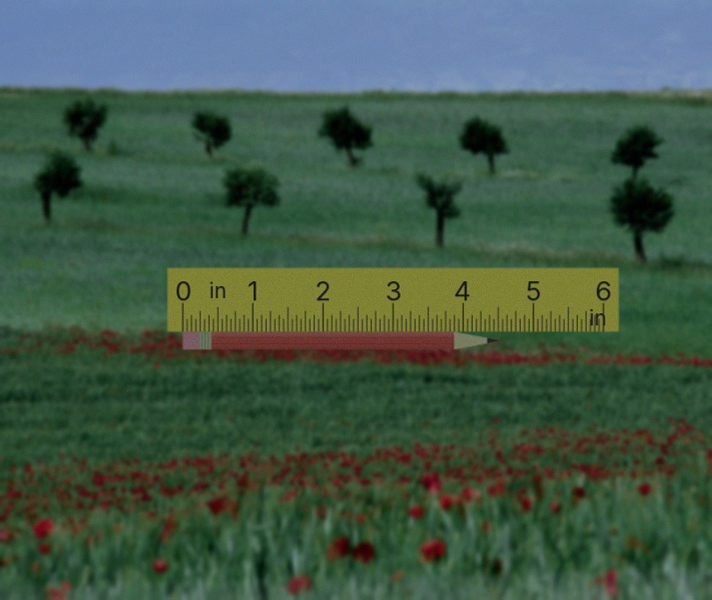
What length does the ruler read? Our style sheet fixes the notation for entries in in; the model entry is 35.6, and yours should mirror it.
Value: 4.5
